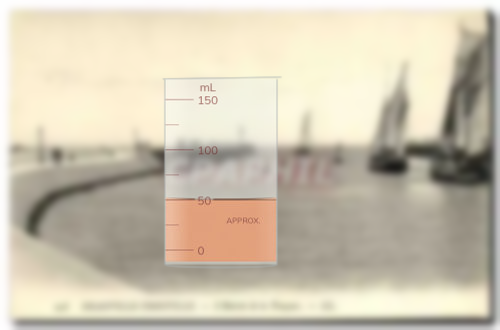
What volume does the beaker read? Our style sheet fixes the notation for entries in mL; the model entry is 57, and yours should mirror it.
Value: 50
